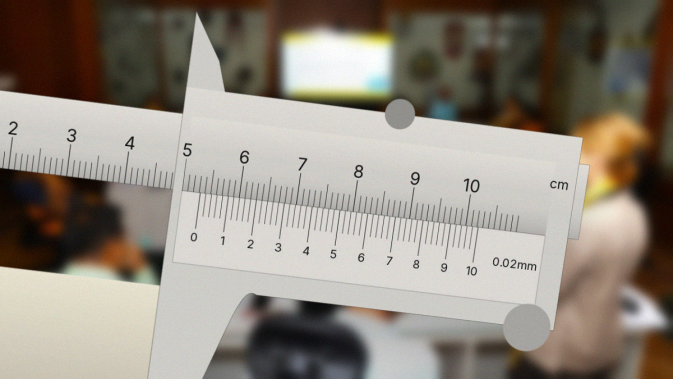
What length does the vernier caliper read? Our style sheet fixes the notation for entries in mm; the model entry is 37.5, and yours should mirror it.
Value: 53.2
